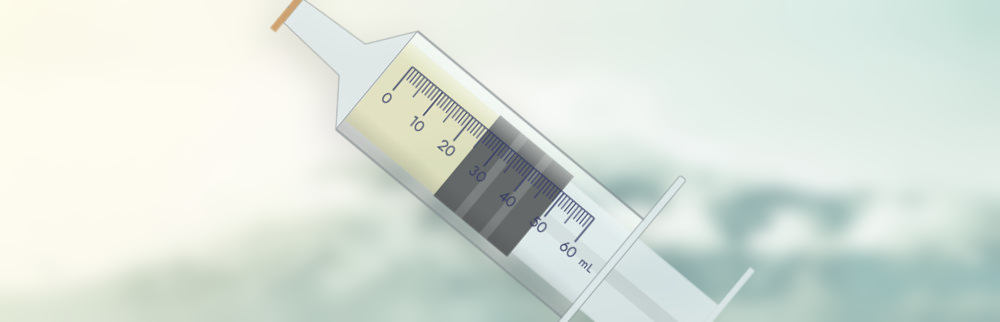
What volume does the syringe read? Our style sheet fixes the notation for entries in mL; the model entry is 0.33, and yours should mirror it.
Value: 25
